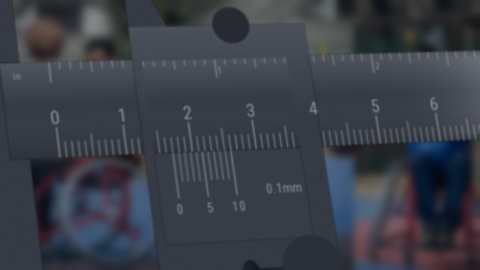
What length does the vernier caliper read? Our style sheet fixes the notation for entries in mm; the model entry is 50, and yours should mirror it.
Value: 17.0
